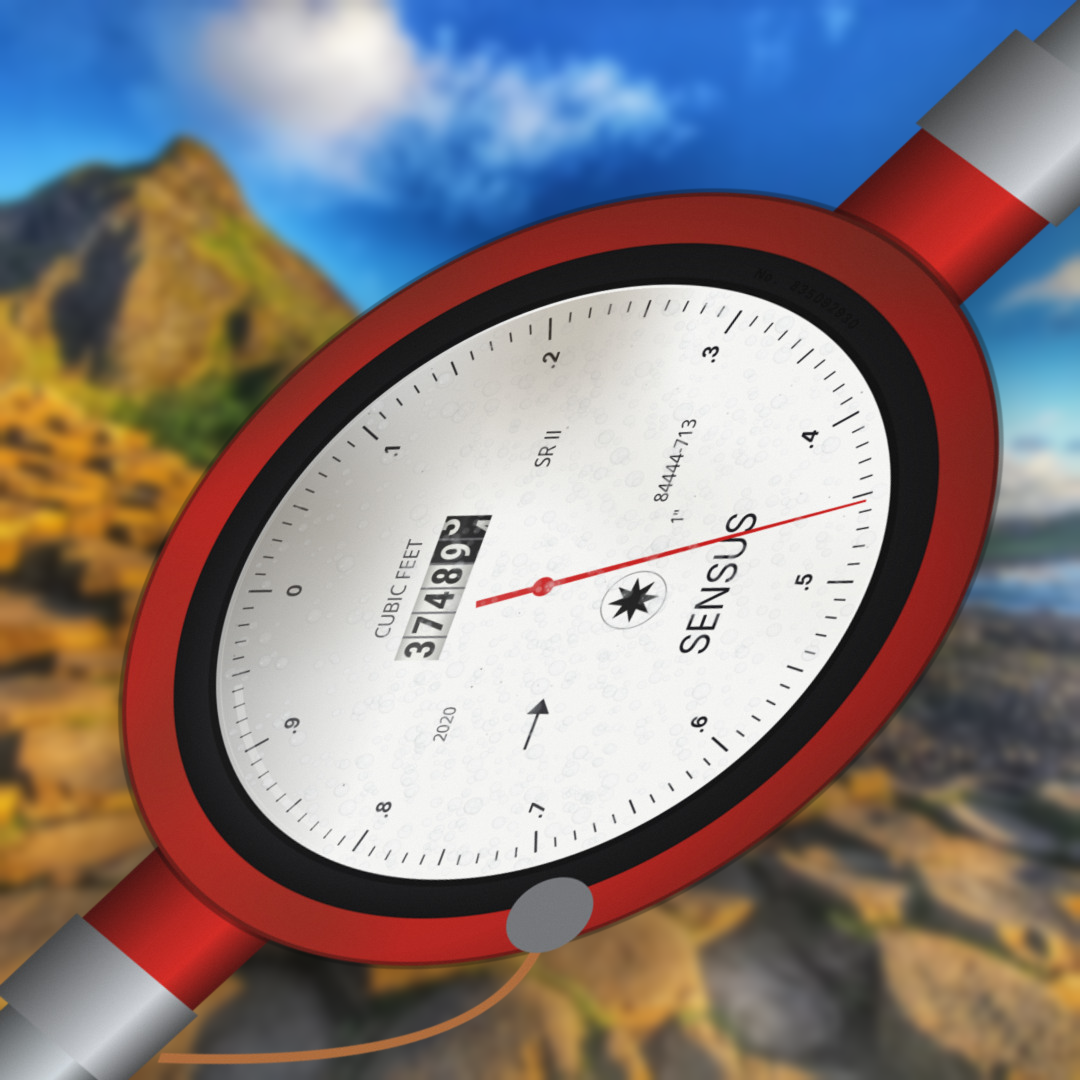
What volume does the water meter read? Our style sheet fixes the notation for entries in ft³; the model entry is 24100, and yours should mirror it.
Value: 374893.45
